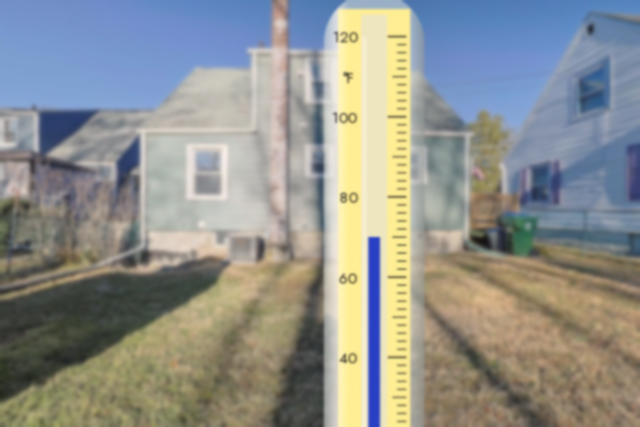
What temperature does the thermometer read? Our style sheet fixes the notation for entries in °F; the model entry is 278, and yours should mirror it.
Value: 70
